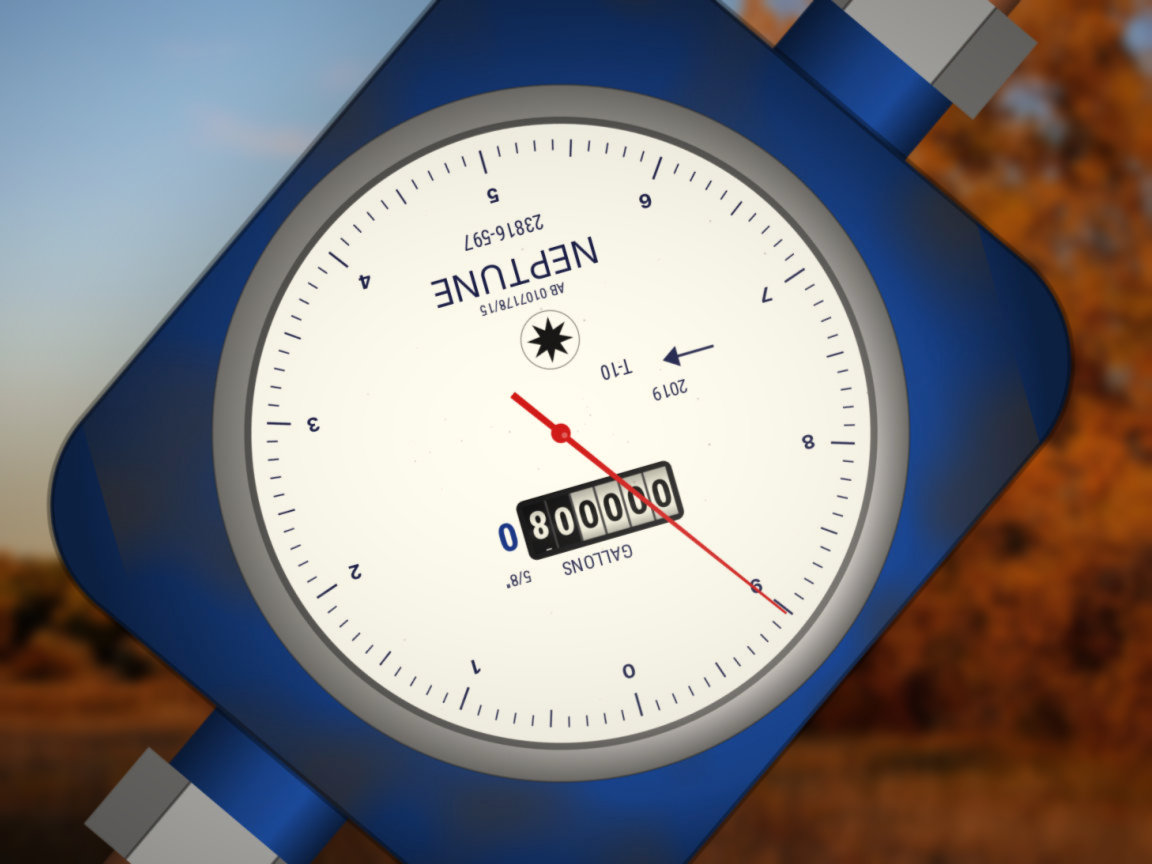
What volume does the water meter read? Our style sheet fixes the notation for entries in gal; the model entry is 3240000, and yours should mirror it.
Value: 79.0
